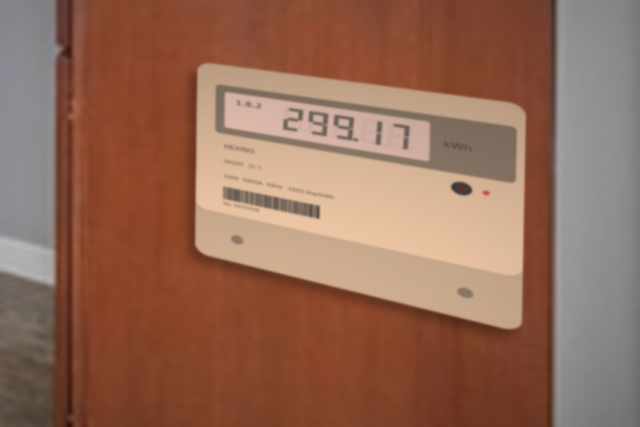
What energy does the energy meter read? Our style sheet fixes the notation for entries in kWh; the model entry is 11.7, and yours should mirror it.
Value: 299.17
